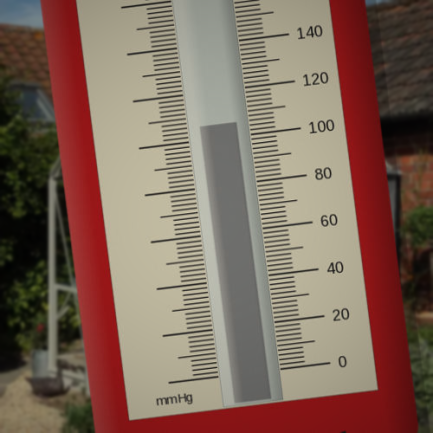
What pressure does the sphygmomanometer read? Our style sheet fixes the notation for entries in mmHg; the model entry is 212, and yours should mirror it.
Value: 106
